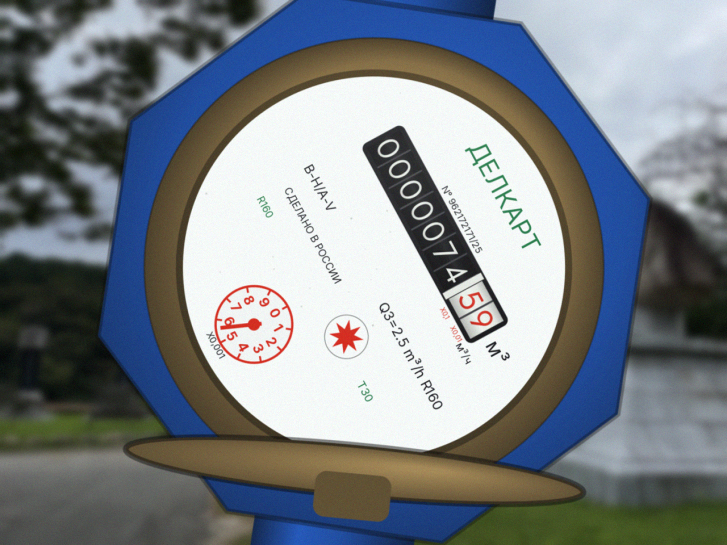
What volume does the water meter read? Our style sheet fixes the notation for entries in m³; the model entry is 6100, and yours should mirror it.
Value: 74.595
